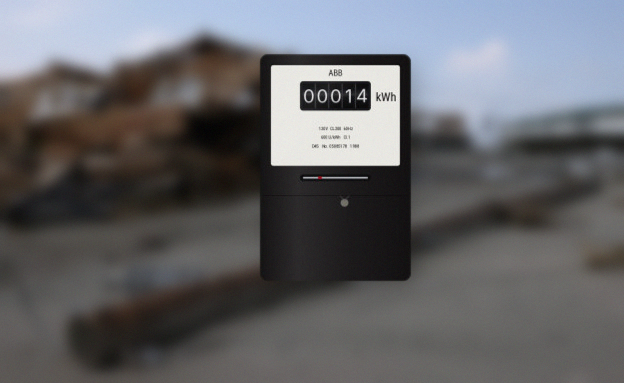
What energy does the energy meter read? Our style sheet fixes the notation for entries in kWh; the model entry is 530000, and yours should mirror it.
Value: 14
